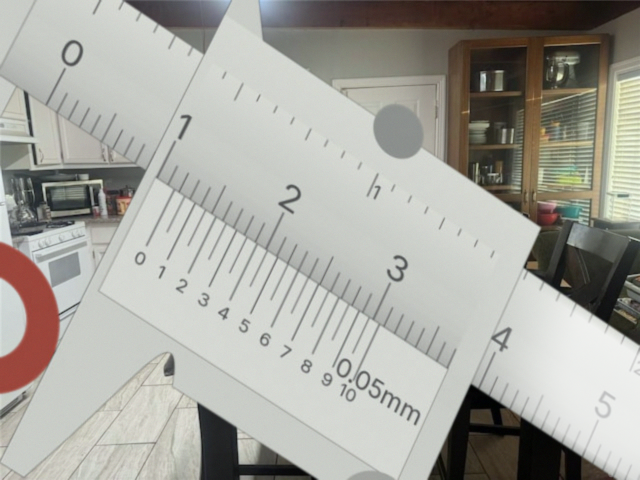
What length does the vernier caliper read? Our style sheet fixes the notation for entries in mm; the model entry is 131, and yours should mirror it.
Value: 11.6
